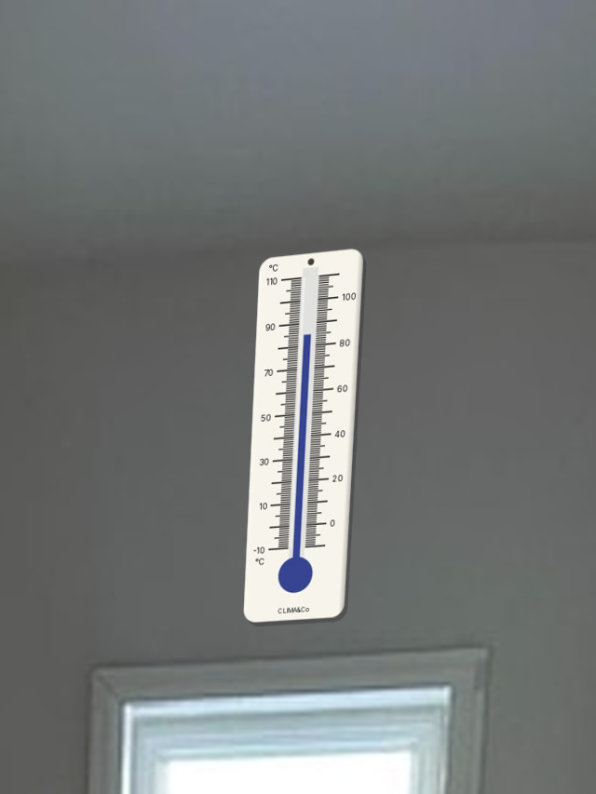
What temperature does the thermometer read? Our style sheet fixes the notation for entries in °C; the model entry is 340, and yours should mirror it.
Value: 85
